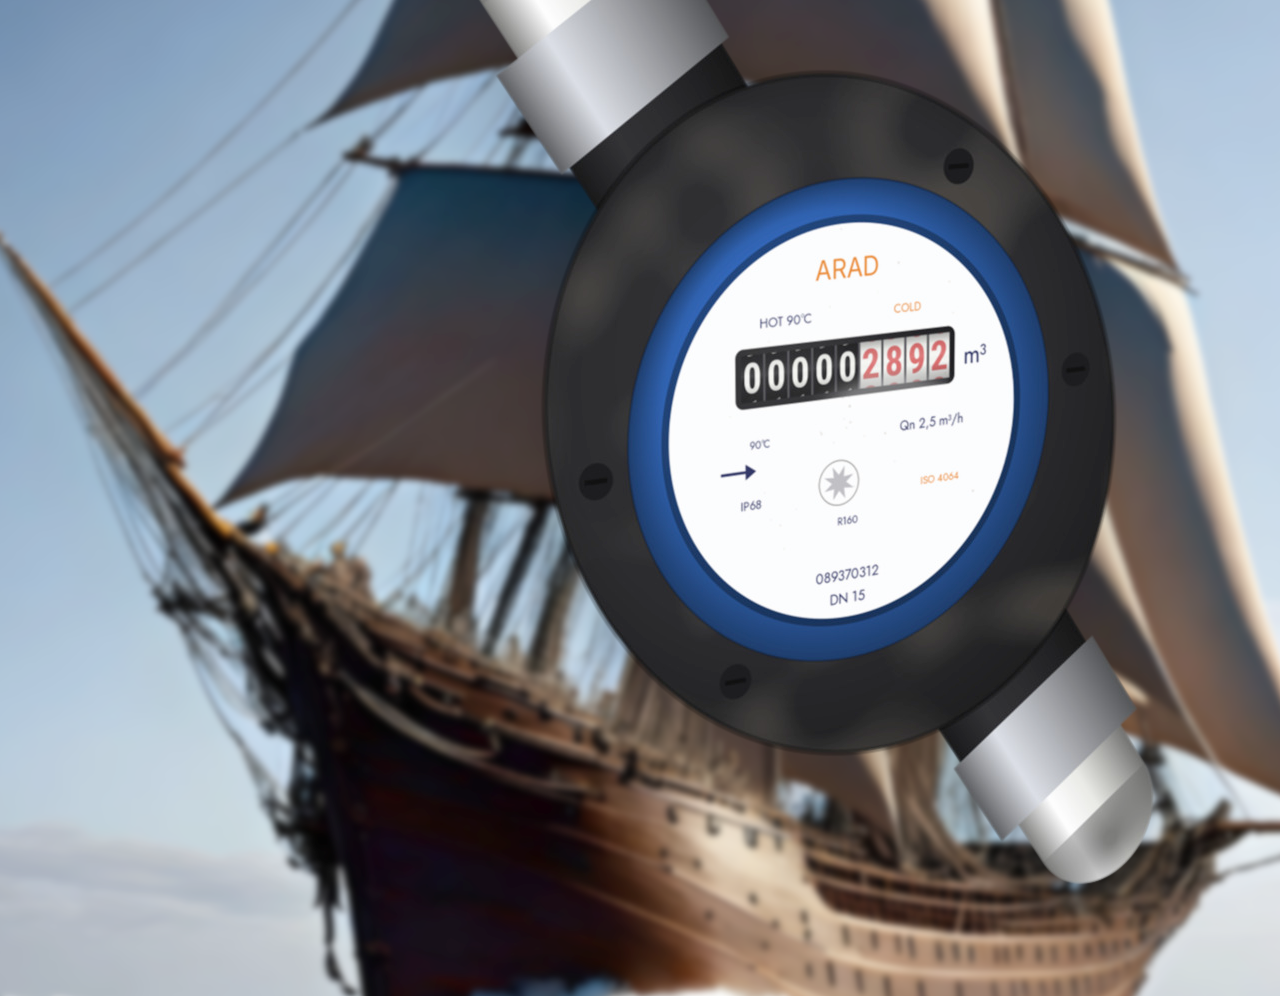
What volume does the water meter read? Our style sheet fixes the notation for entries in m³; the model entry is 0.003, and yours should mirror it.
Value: 0.2892
